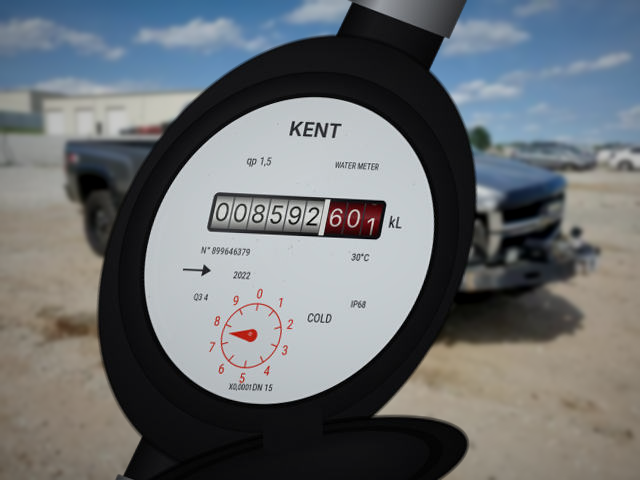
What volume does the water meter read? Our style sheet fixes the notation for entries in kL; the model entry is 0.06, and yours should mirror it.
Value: 8592.6007
